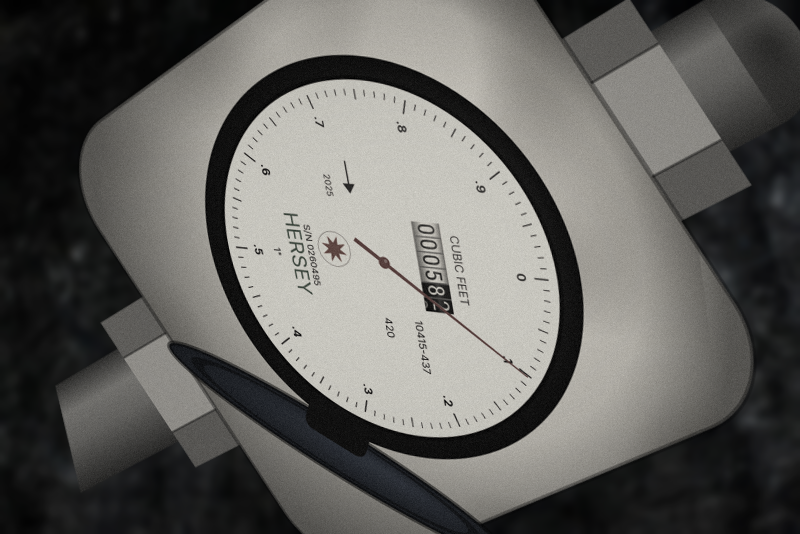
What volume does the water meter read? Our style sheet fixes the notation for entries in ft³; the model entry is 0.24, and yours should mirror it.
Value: 582.10
